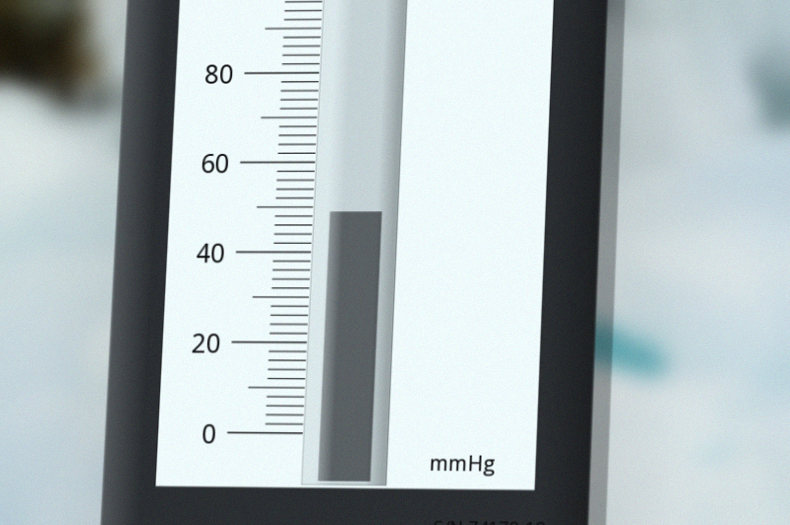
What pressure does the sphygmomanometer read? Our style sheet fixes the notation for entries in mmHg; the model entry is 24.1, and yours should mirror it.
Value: 49
